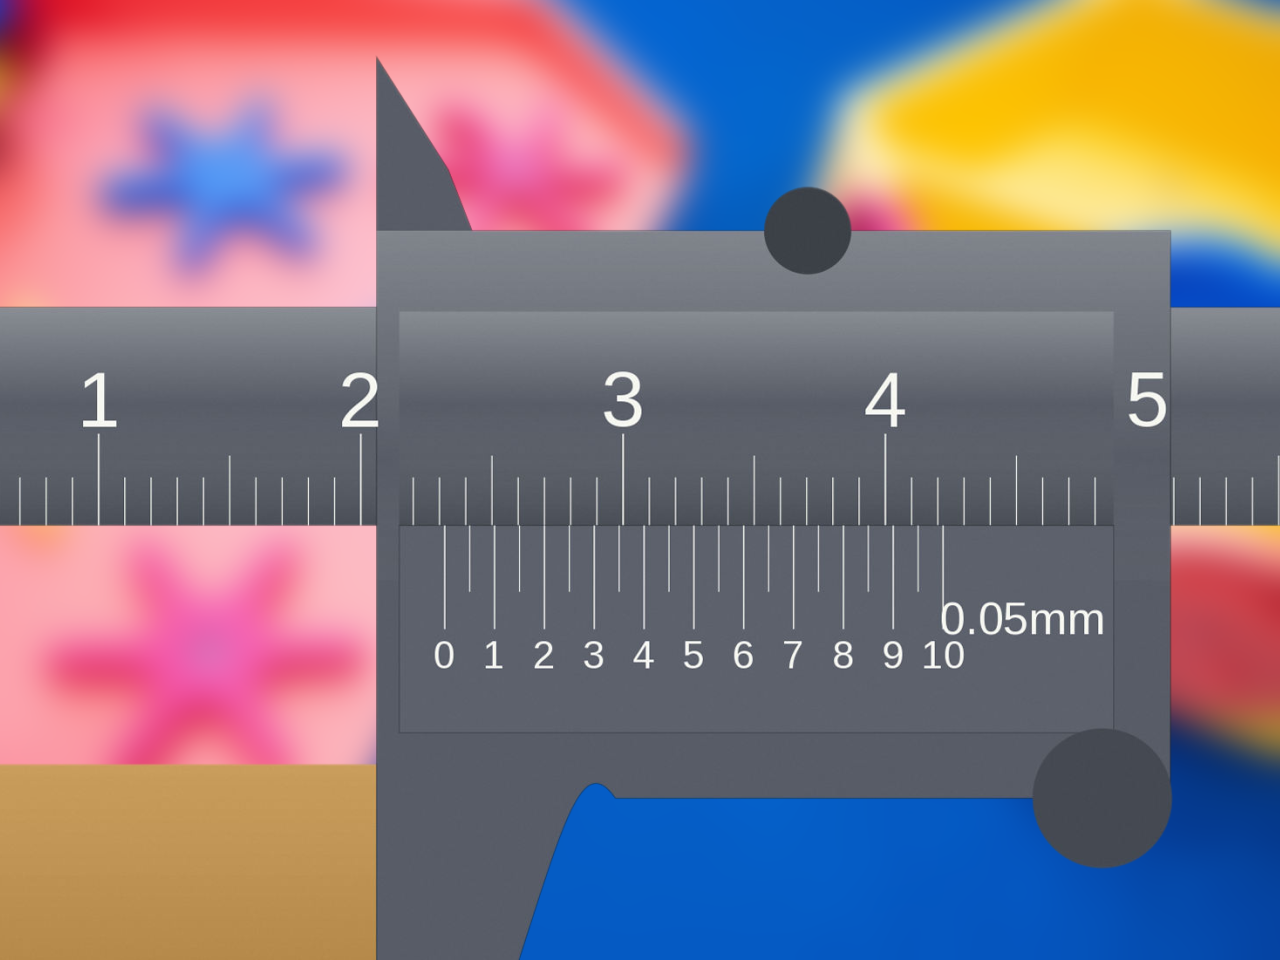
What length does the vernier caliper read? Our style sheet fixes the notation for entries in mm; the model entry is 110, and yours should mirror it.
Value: 23.20
